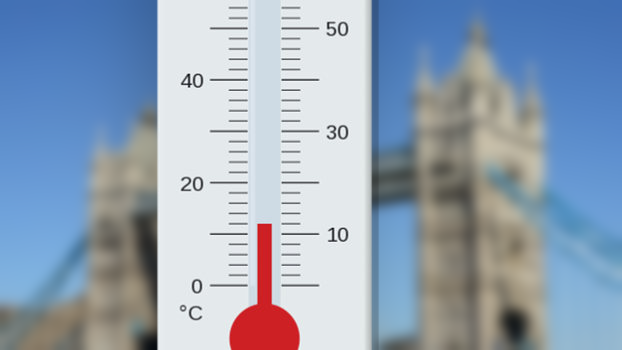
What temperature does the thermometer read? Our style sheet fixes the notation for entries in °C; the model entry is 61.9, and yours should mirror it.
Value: 12
